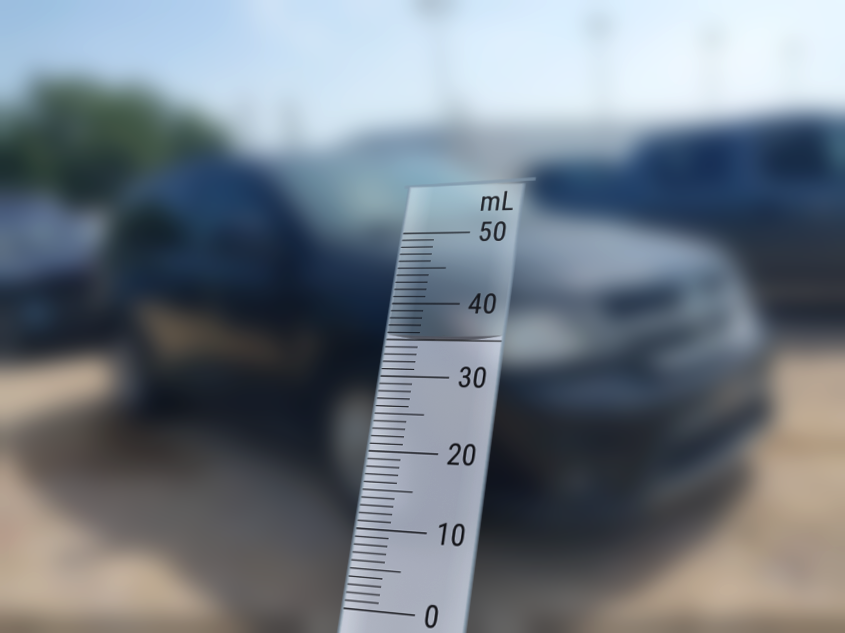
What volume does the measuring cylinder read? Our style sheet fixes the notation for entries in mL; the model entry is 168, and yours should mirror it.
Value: 35
